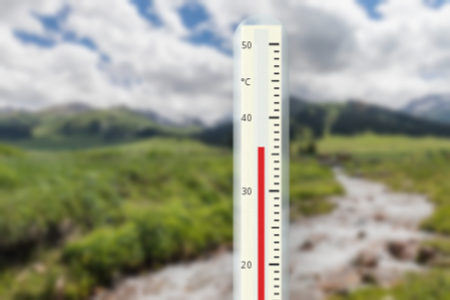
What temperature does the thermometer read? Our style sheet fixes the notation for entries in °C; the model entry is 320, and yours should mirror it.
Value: 36
